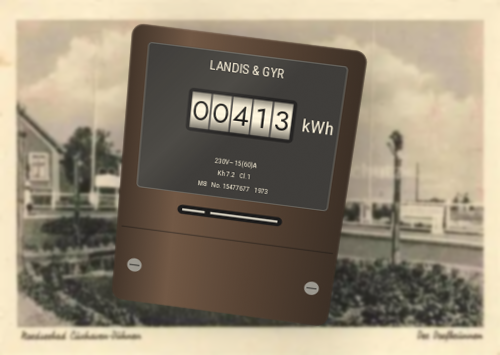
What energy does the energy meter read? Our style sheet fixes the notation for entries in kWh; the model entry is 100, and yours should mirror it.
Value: 413
